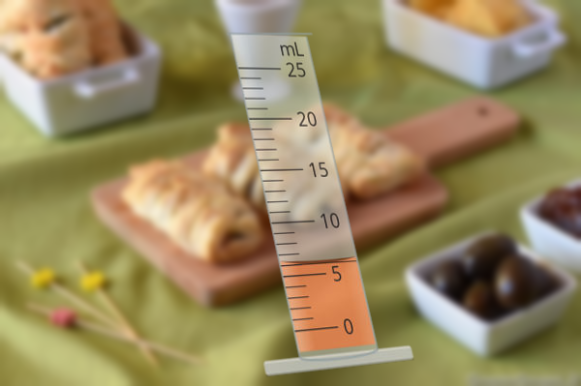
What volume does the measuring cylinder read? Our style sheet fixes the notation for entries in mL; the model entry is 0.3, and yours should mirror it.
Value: 6
